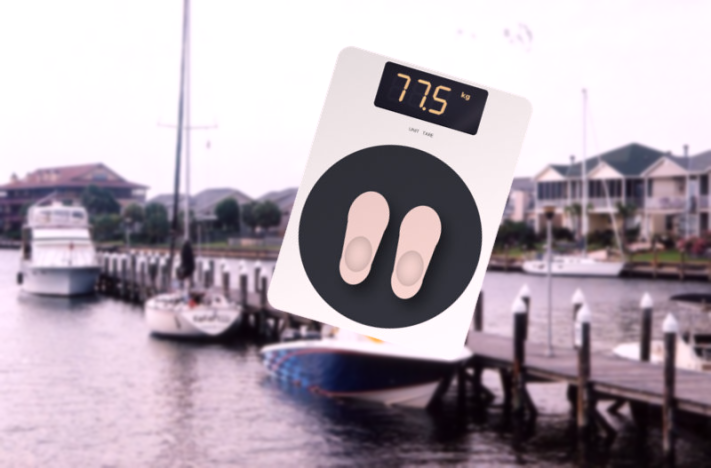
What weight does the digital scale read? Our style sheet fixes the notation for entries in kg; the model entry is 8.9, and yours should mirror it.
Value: 77.5
